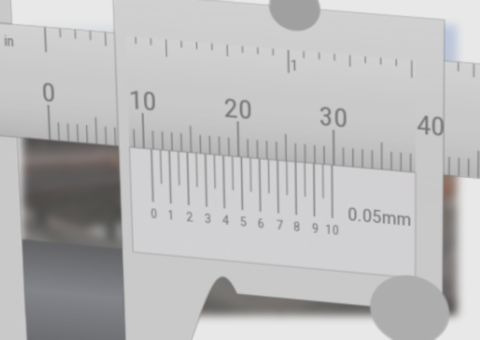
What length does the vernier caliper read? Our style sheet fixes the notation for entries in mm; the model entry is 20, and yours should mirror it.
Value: 10.8
